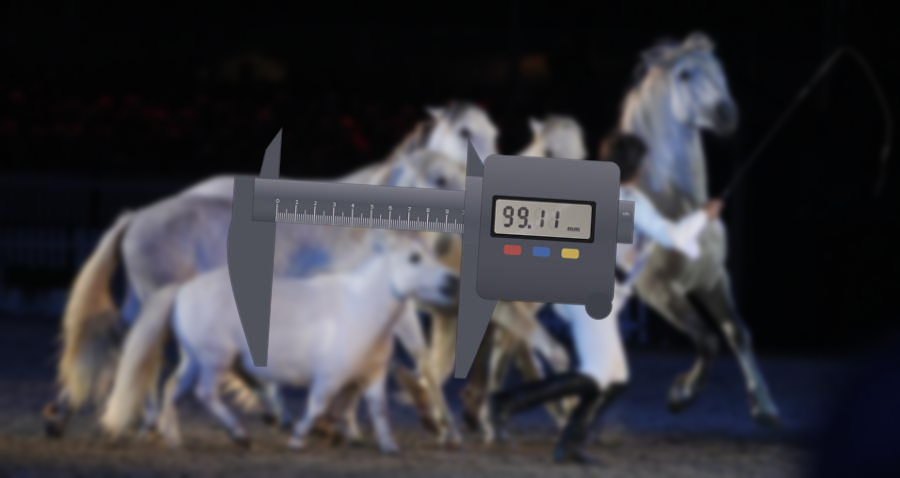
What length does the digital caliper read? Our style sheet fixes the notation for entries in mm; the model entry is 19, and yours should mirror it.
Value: 99.11
